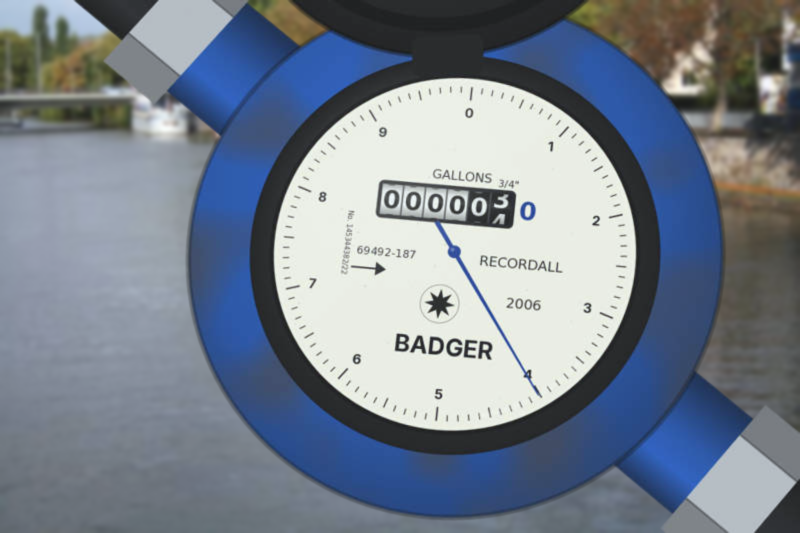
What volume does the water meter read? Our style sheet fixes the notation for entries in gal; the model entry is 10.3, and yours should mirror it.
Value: 34.0
